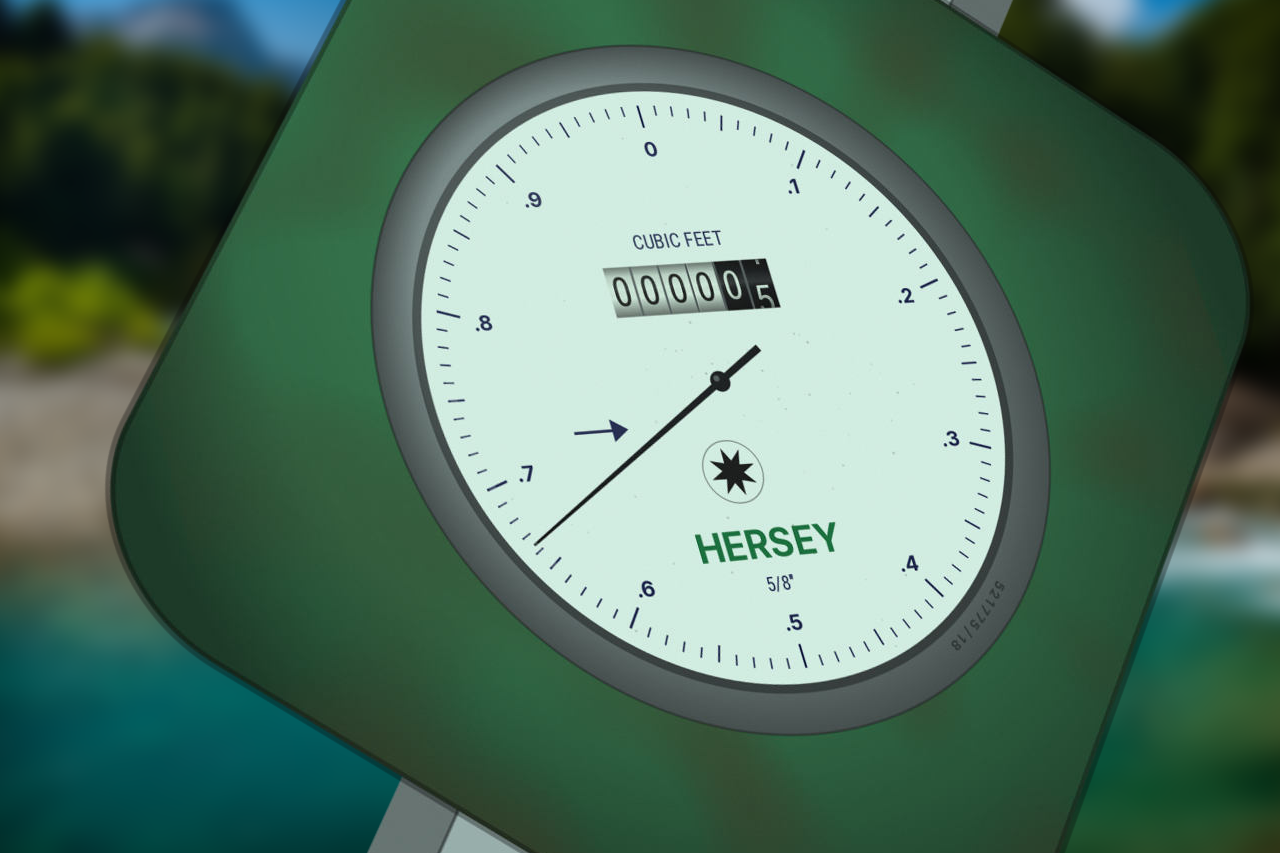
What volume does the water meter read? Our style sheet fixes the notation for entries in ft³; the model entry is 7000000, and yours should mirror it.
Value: 4.66
